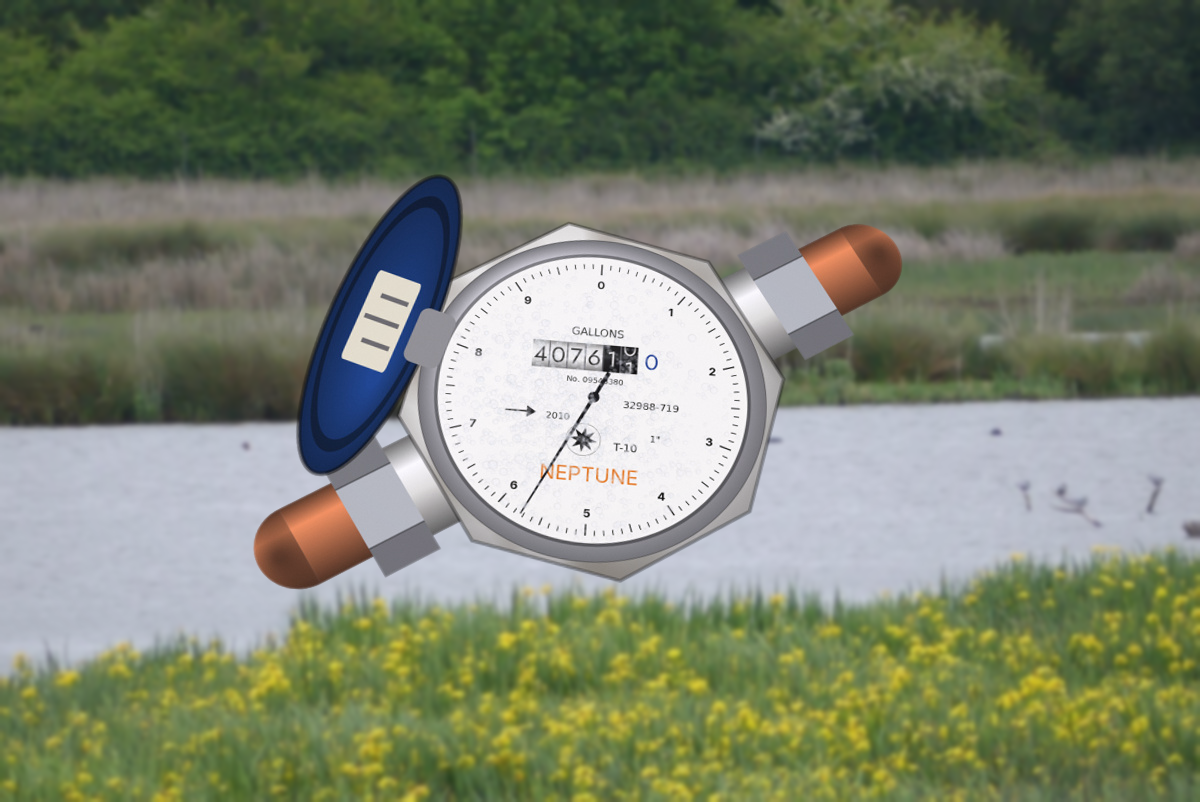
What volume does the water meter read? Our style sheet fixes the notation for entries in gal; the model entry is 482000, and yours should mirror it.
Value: 4076105.7
